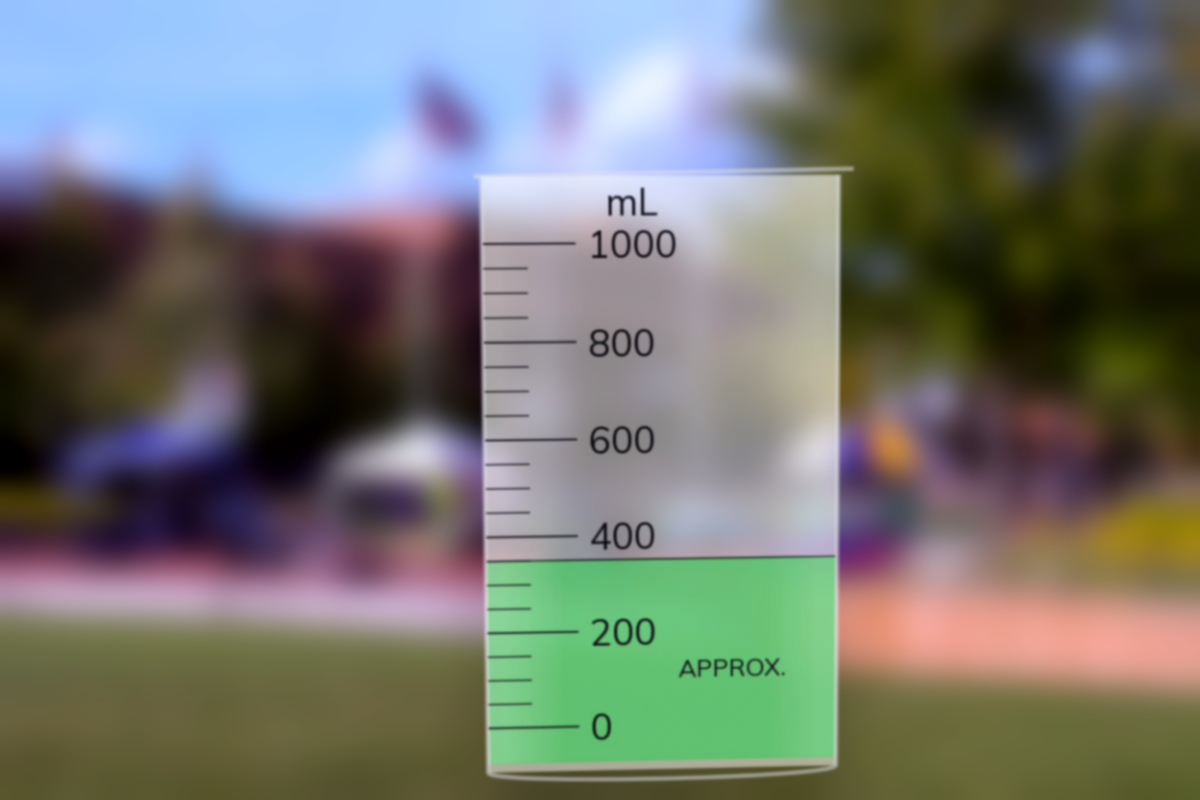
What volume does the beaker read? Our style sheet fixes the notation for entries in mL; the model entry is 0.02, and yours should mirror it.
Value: 350
